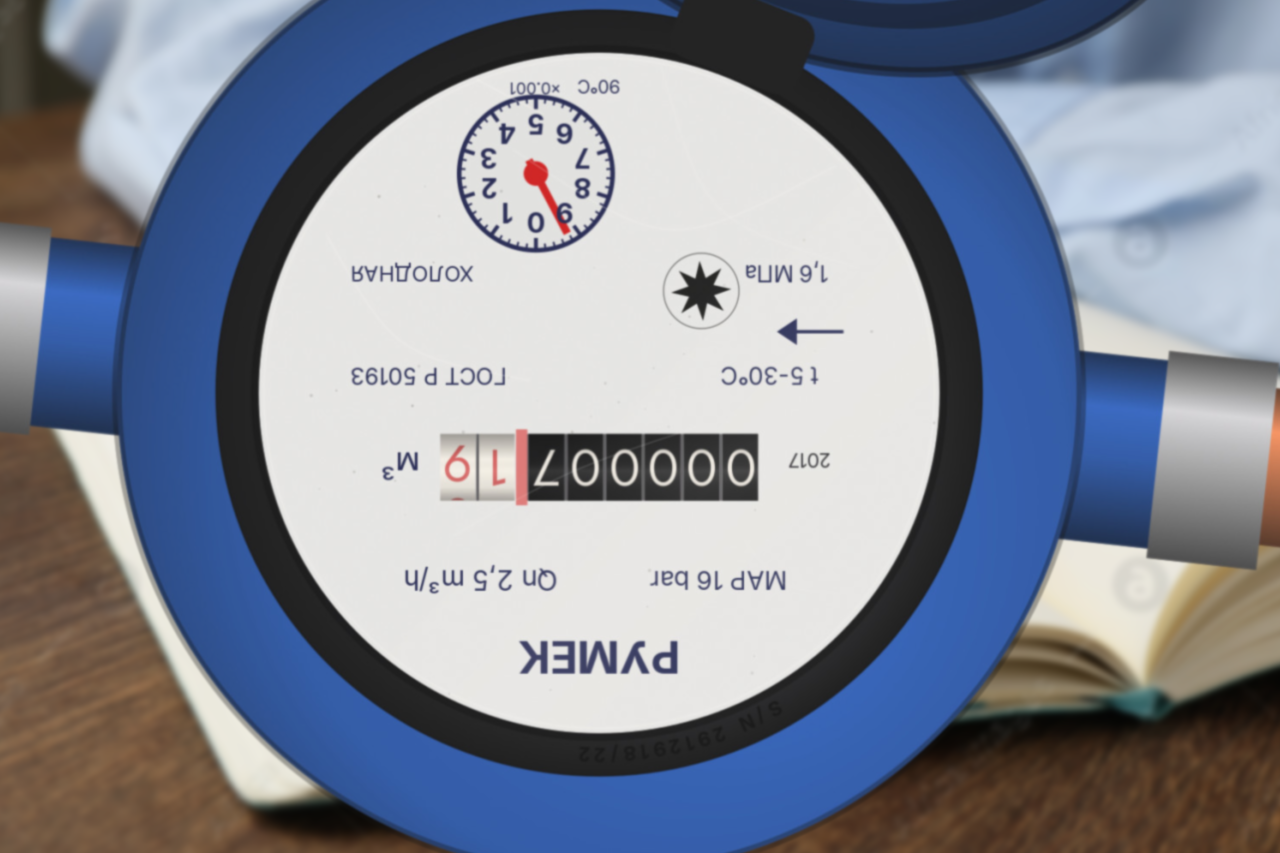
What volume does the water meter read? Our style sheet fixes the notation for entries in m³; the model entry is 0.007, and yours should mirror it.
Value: 7.189
